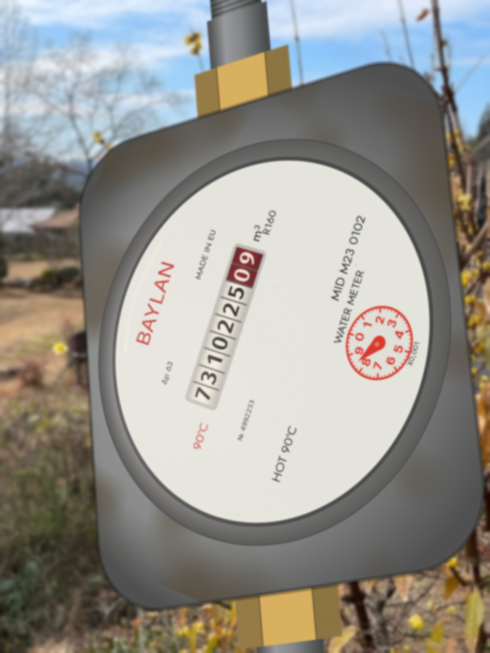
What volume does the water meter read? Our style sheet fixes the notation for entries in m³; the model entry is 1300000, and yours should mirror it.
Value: 7310225.098
